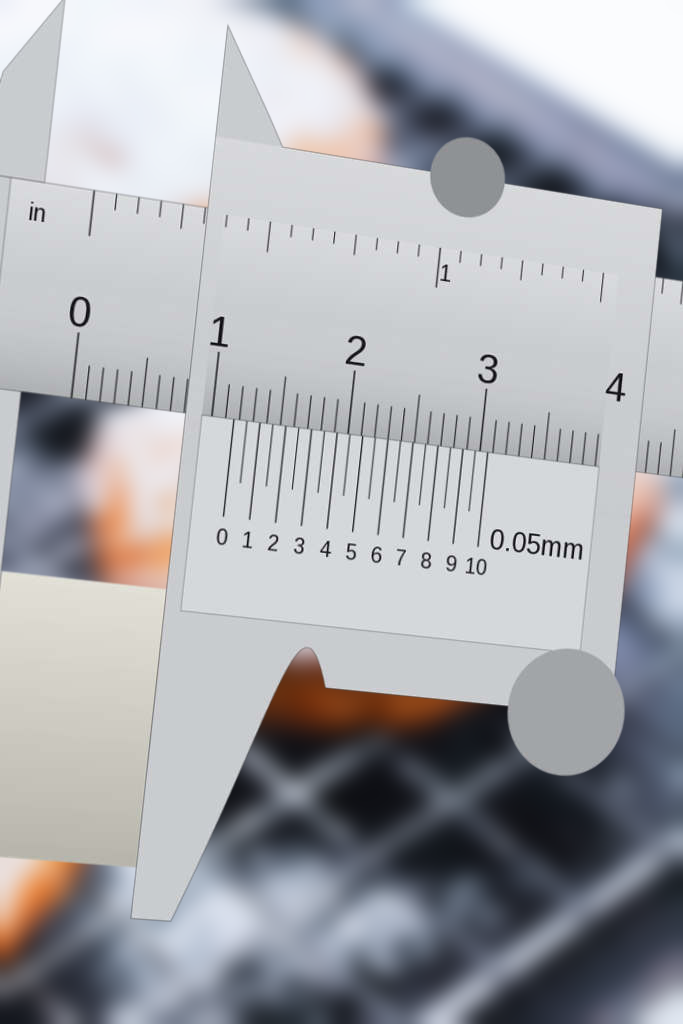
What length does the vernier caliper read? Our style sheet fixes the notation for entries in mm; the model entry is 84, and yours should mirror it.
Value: 11.6
